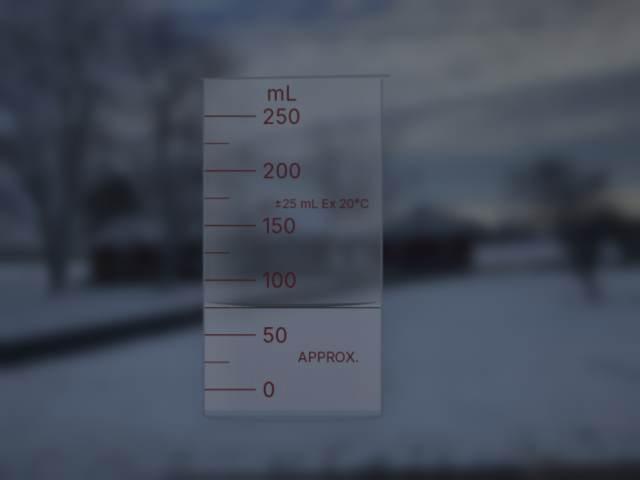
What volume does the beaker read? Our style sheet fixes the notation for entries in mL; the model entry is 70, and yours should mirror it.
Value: 75
